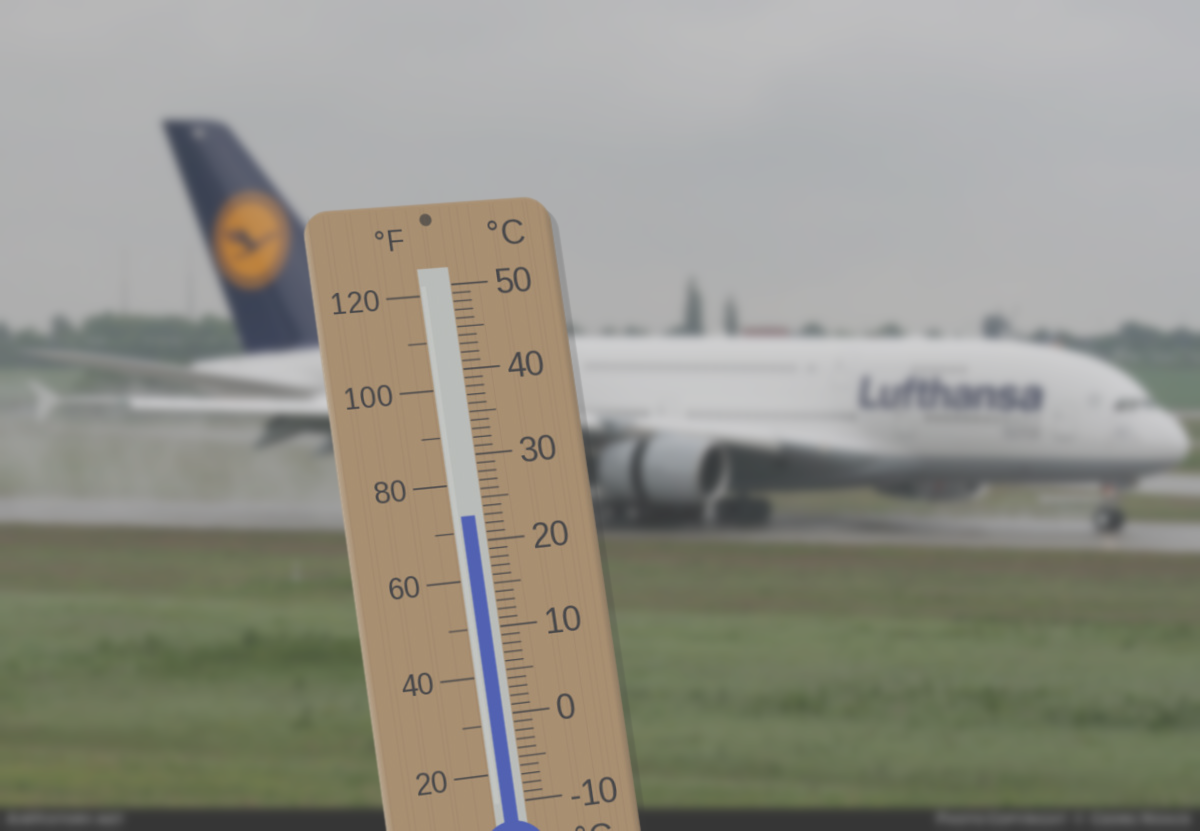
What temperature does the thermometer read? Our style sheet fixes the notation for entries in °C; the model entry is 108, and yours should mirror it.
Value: 23
